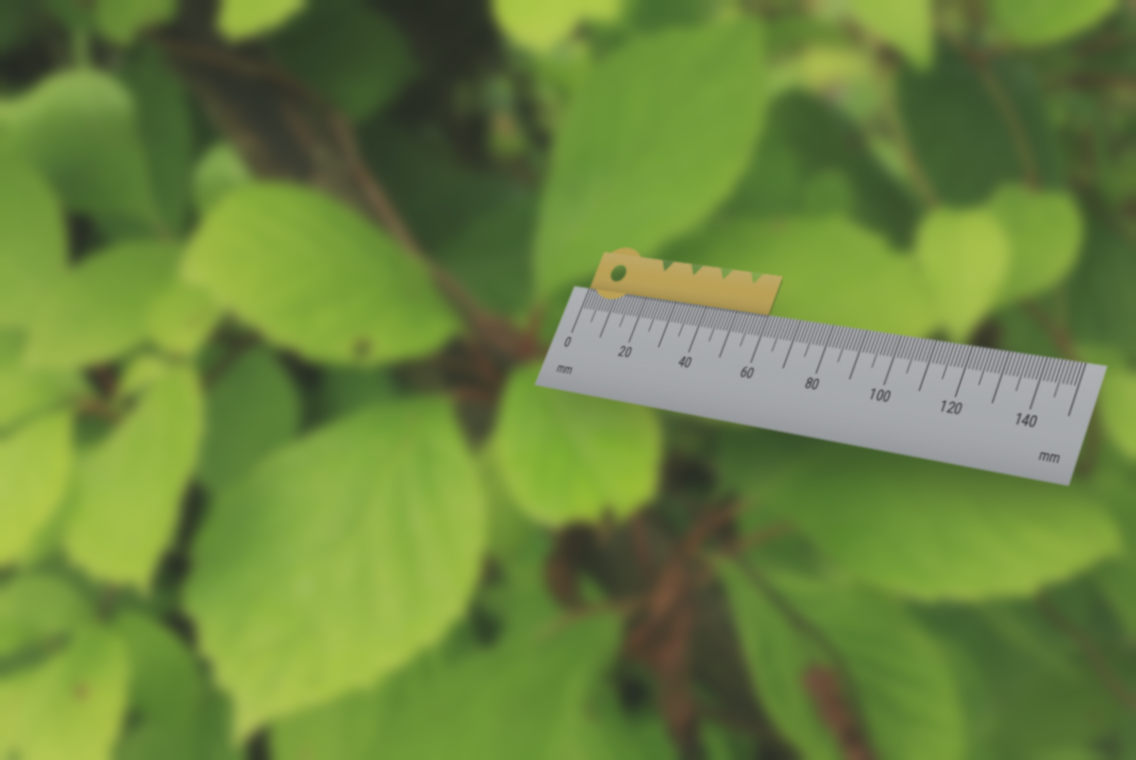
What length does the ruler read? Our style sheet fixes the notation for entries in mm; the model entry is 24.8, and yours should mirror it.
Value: 60
